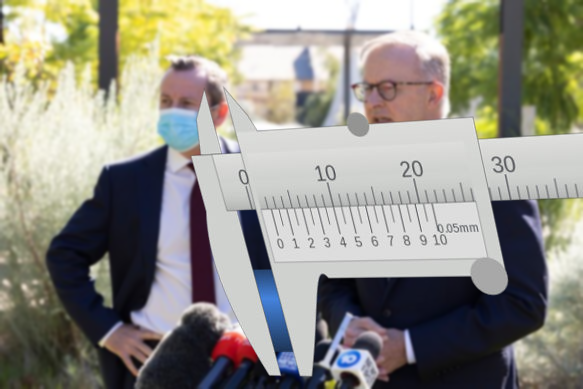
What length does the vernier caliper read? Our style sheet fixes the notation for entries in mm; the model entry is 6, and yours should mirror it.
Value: 2.4
